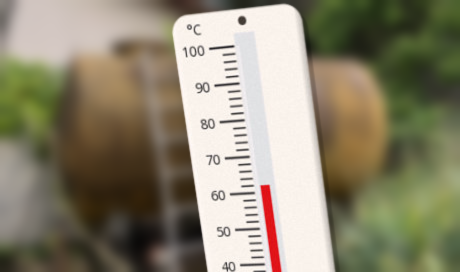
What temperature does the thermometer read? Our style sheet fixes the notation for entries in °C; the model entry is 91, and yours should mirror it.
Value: 62
